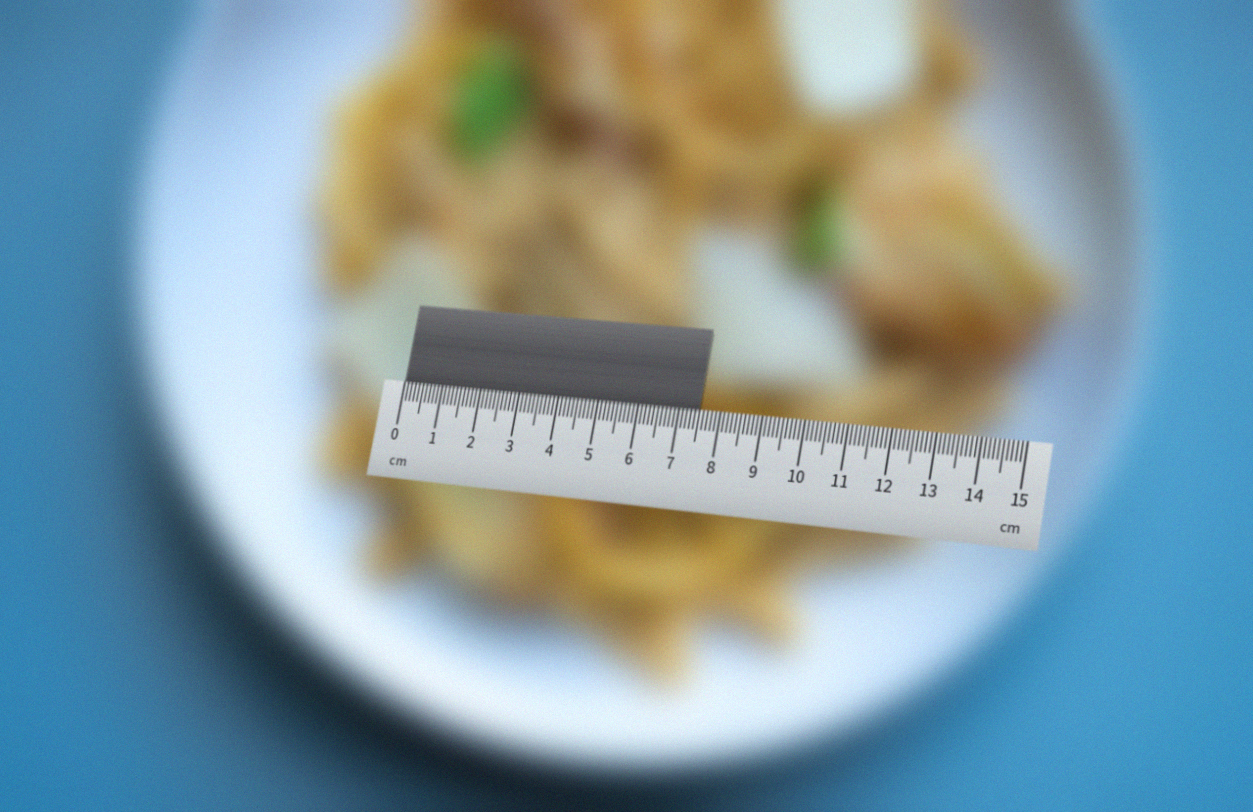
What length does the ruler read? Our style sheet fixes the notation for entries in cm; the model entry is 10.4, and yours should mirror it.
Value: 7.5
